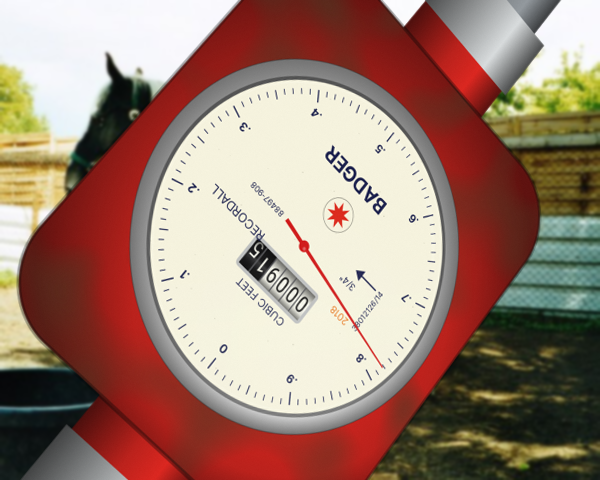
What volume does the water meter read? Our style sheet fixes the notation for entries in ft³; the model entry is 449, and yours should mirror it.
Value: 914.78
